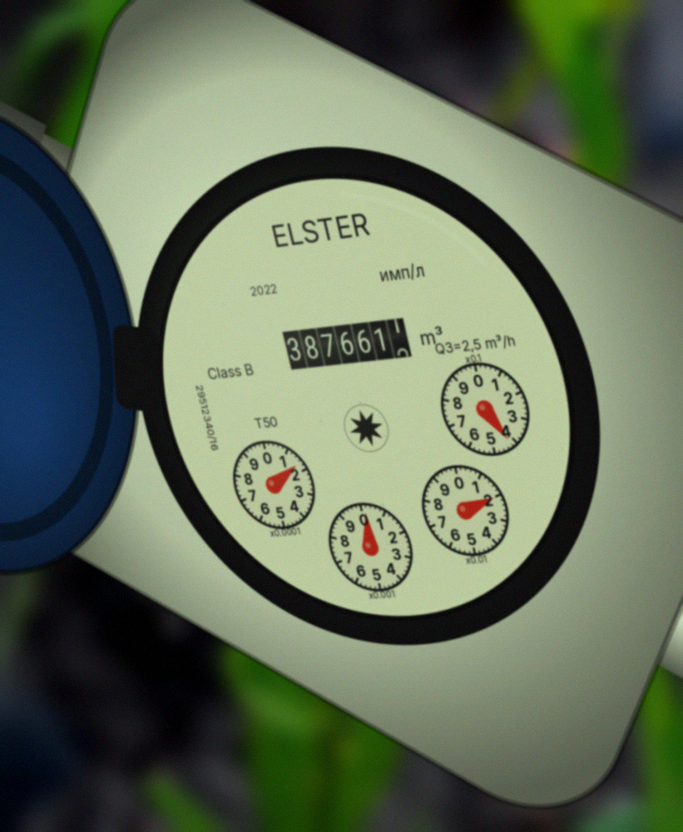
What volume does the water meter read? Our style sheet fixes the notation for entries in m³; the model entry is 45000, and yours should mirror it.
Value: 3876611.4201
